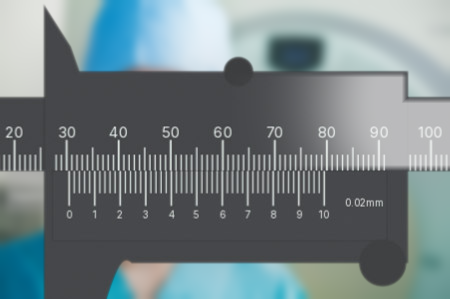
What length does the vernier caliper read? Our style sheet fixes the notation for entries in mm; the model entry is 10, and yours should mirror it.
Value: 30.5
